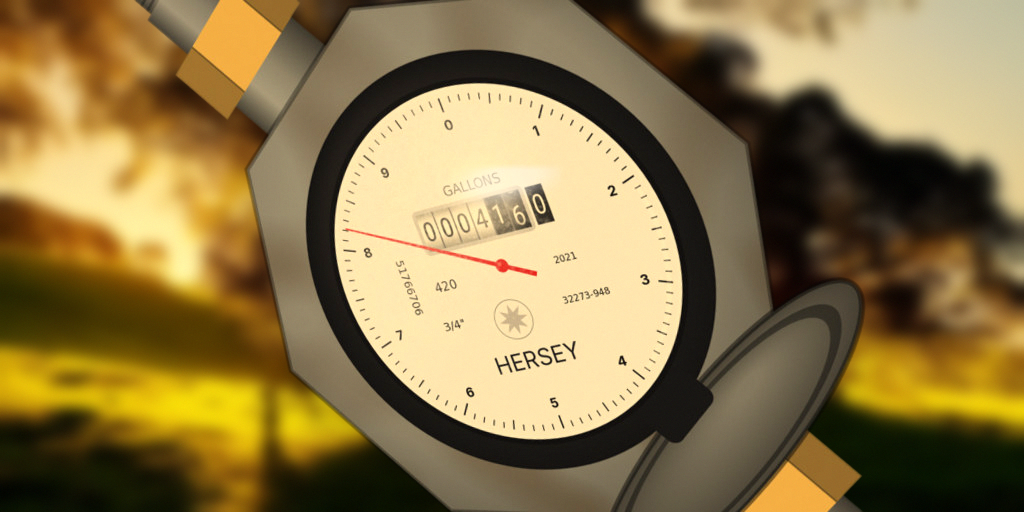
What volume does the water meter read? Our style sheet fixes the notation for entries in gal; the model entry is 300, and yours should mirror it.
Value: 4158.2
